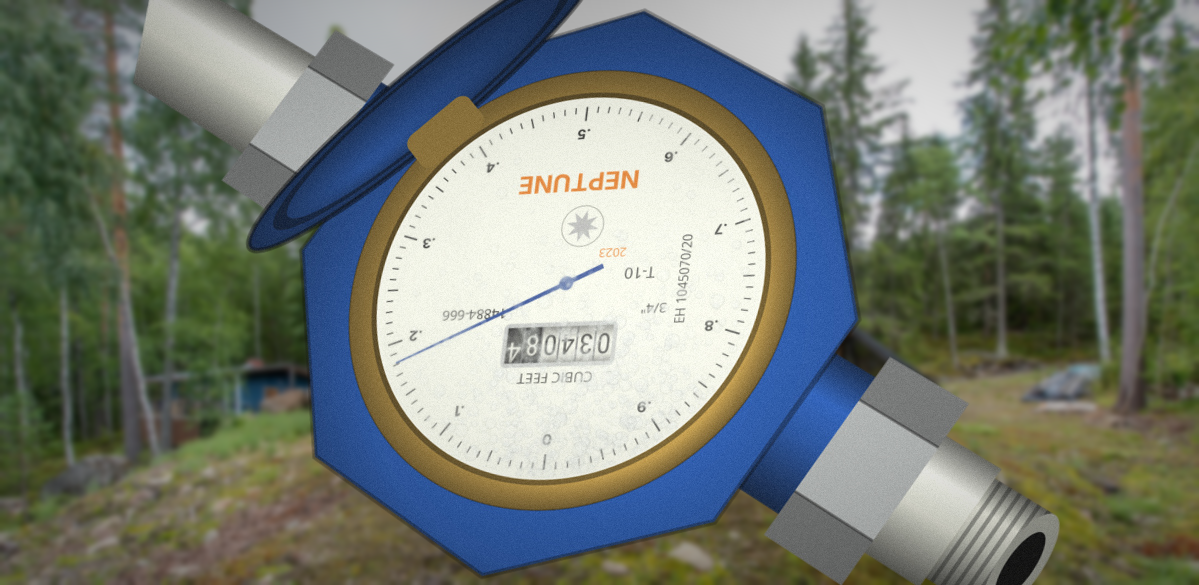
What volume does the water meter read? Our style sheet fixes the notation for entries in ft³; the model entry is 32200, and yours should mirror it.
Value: 34084.18
